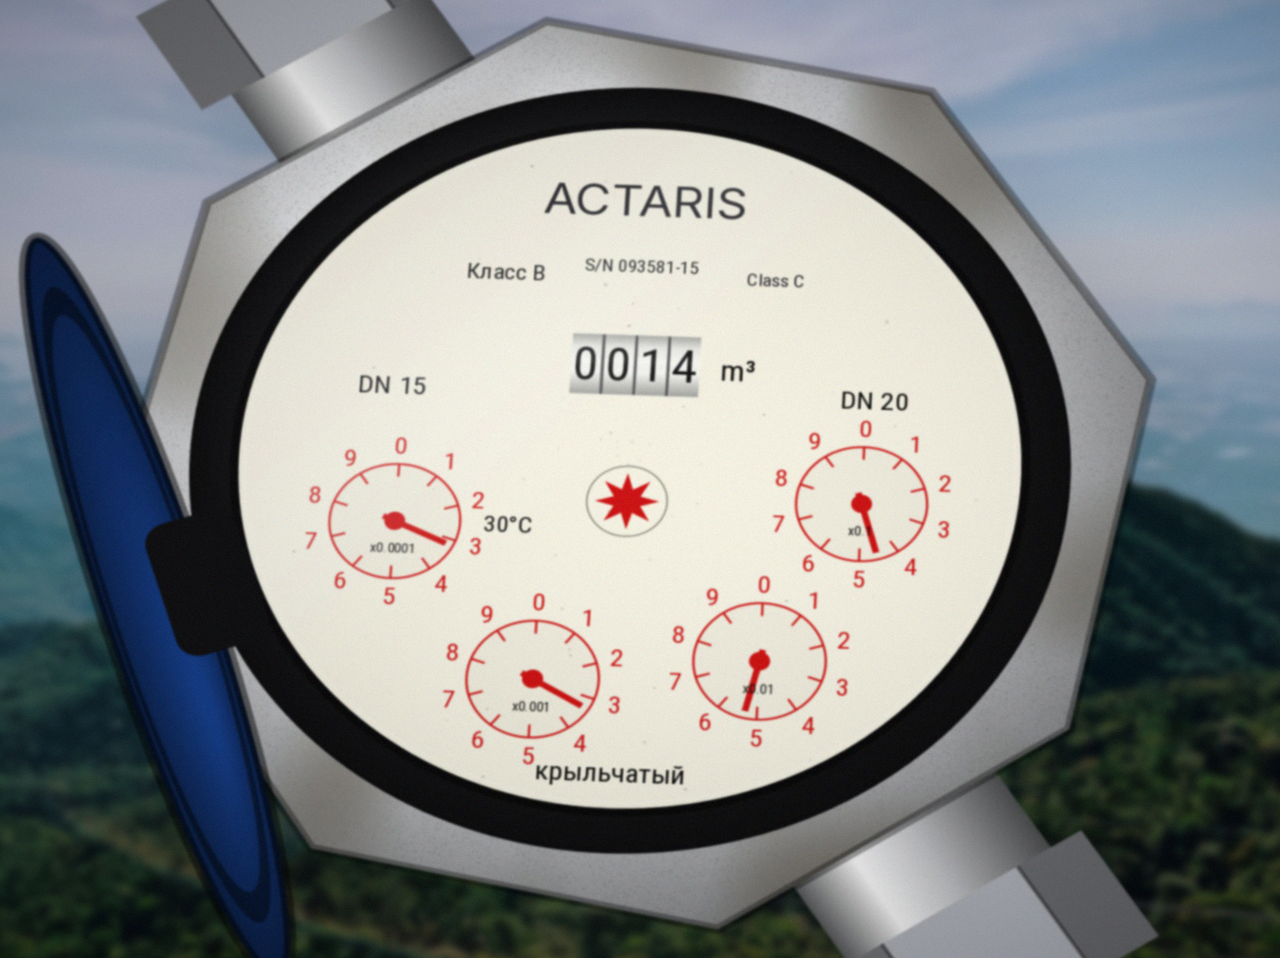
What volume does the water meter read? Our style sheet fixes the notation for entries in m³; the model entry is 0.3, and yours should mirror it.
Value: 14.4533
